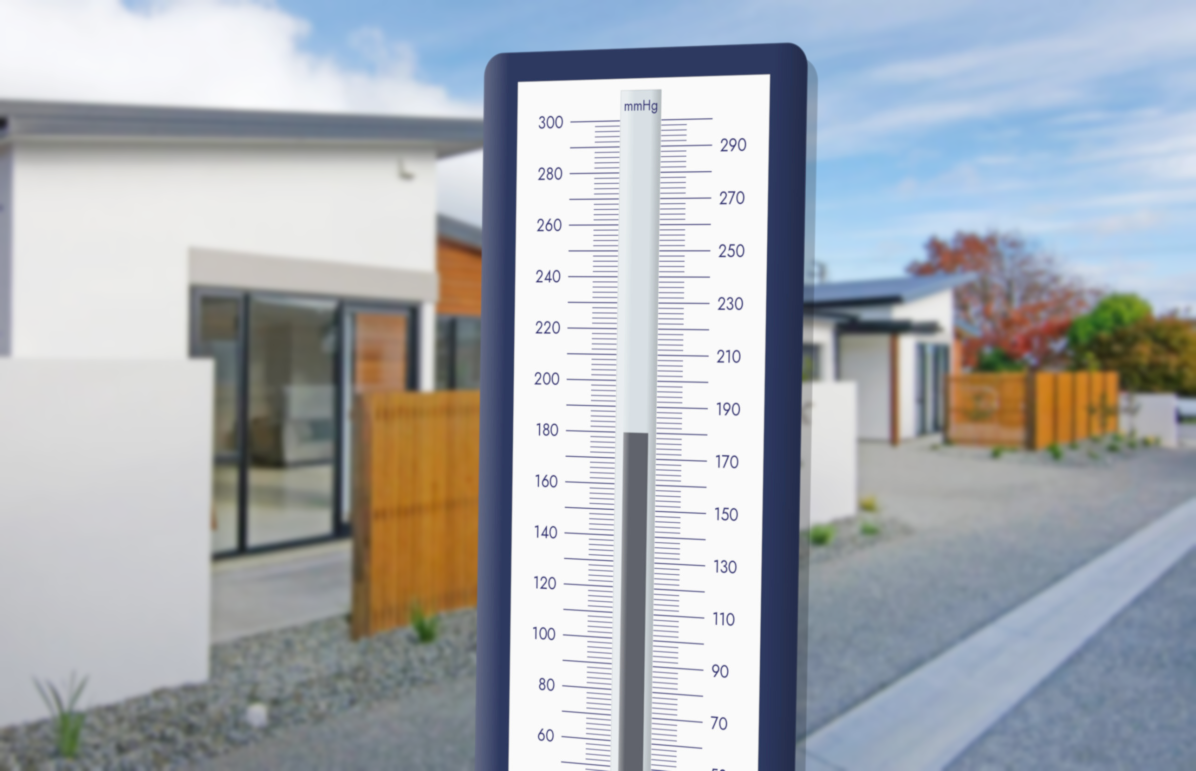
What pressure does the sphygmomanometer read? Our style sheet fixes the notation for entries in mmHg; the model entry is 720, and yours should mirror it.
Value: 180
